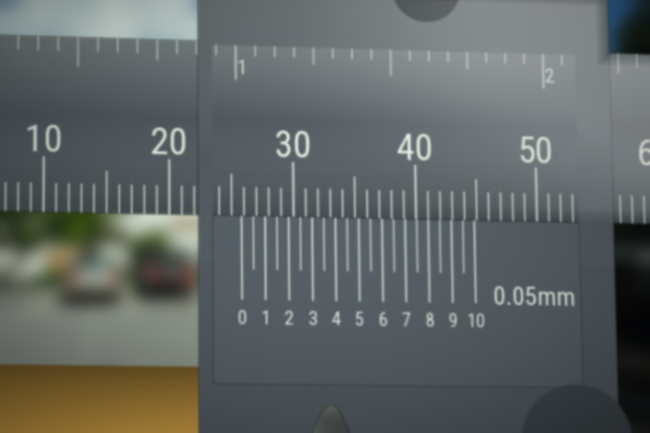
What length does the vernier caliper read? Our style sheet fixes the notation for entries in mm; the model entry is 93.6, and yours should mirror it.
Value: 25.8
